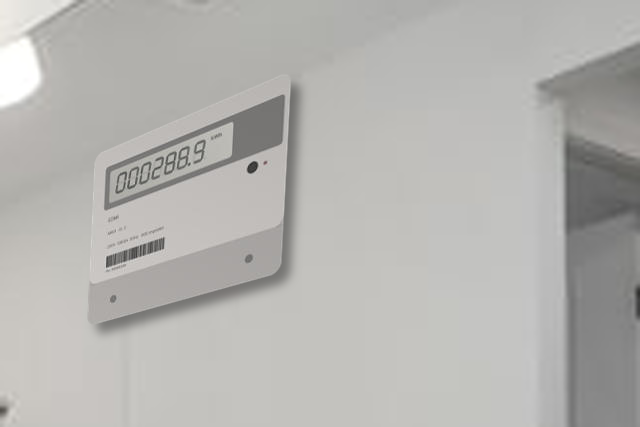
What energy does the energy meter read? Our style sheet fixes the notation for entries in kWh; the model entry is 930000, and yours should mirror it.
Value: 288.9
